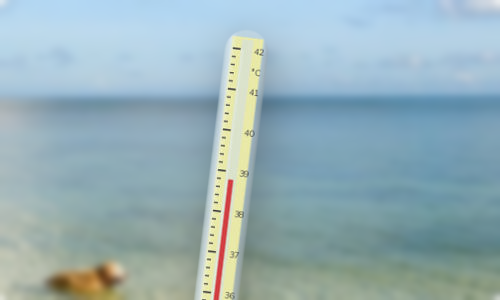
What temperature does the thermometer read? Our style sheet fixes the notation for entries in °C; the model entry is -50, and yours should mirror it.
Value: 38.8
